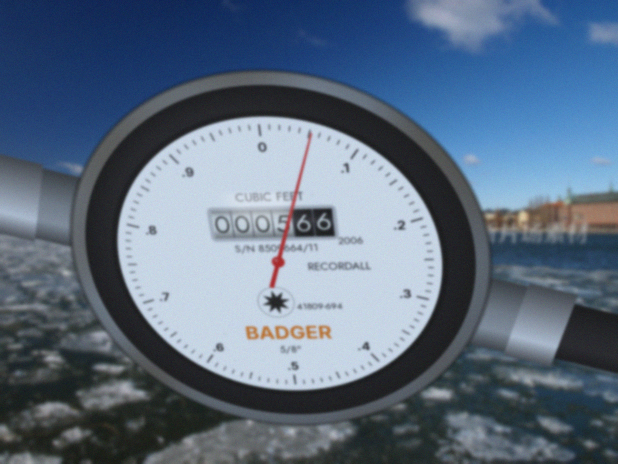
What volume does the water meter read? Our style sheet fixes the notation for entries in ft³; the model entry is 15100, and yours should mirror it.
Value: 566.05
